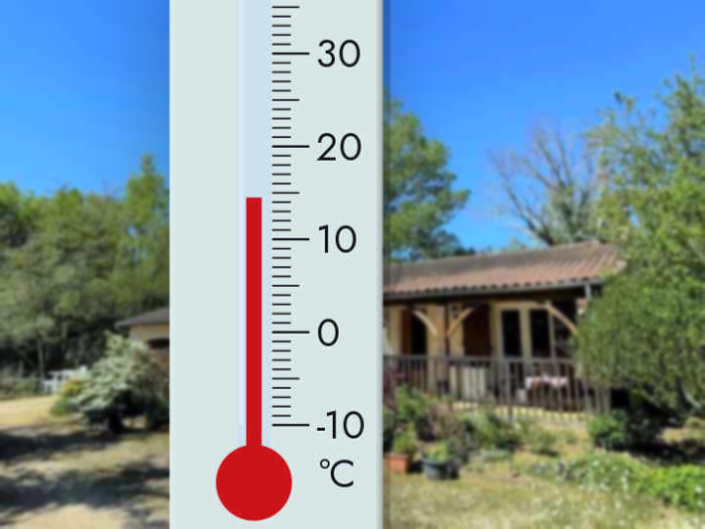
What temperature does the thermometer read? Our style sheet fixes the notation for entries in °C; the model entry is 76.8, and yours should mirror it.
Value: 14.5
